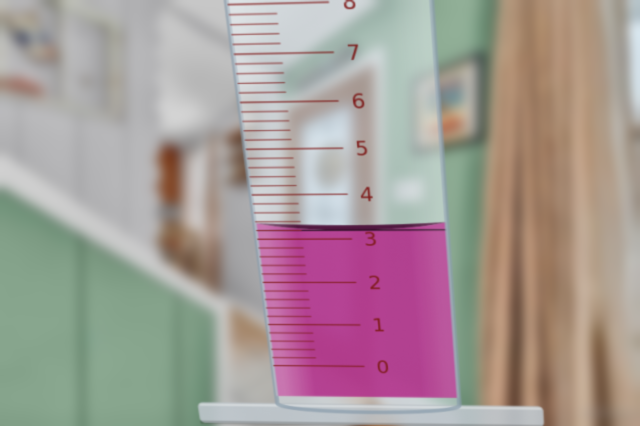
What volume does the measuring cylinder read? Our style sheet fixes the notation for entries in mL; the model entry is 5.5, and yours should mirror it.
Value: 3.2
